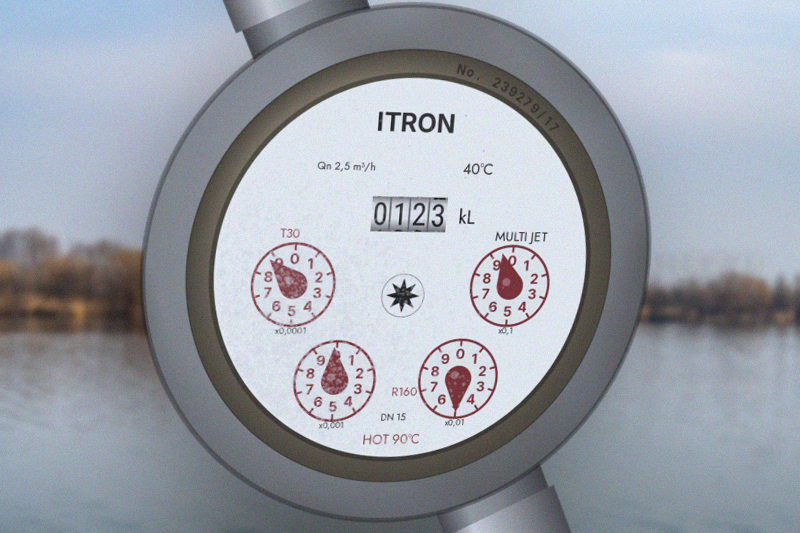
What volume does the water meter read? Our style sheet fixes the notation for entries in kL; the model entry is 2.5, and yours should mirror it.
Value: 122.9498
